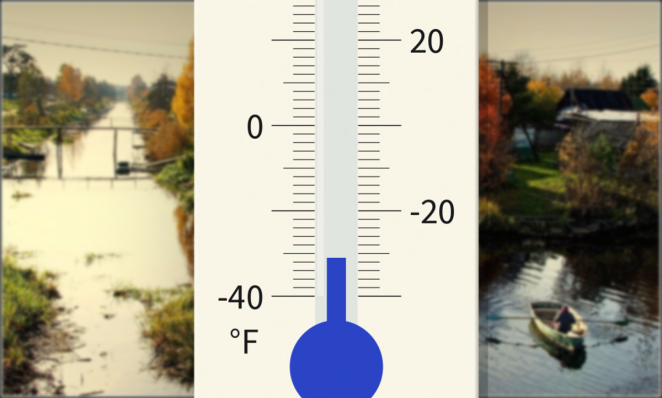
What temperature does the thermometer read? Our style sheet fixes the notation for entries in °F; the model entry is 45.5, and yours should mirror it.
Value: -31
